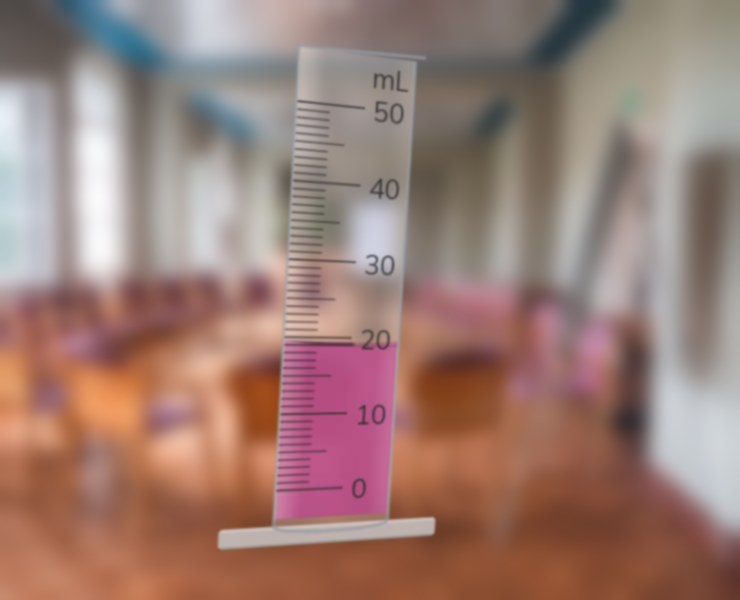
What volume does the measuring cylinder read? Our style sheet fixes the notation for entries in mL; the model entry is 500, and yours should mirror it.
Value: 19
